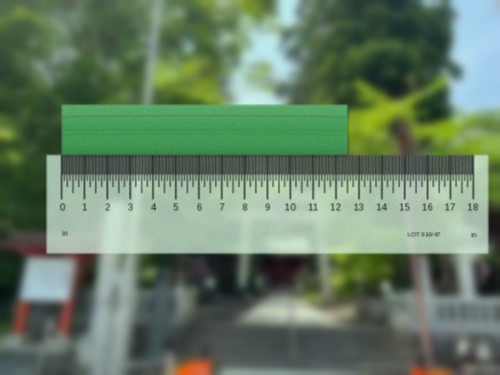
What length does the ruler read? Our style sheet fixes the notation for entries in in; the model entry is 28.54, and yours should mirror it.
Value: 12.5
